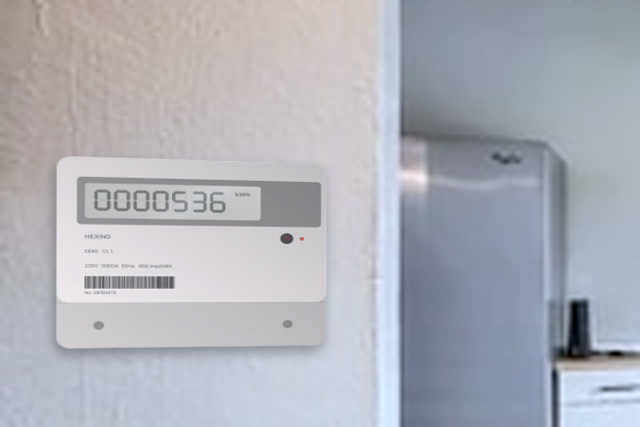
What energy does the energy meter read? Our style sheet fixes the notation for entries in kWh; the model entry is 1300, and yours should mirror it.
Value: 536
